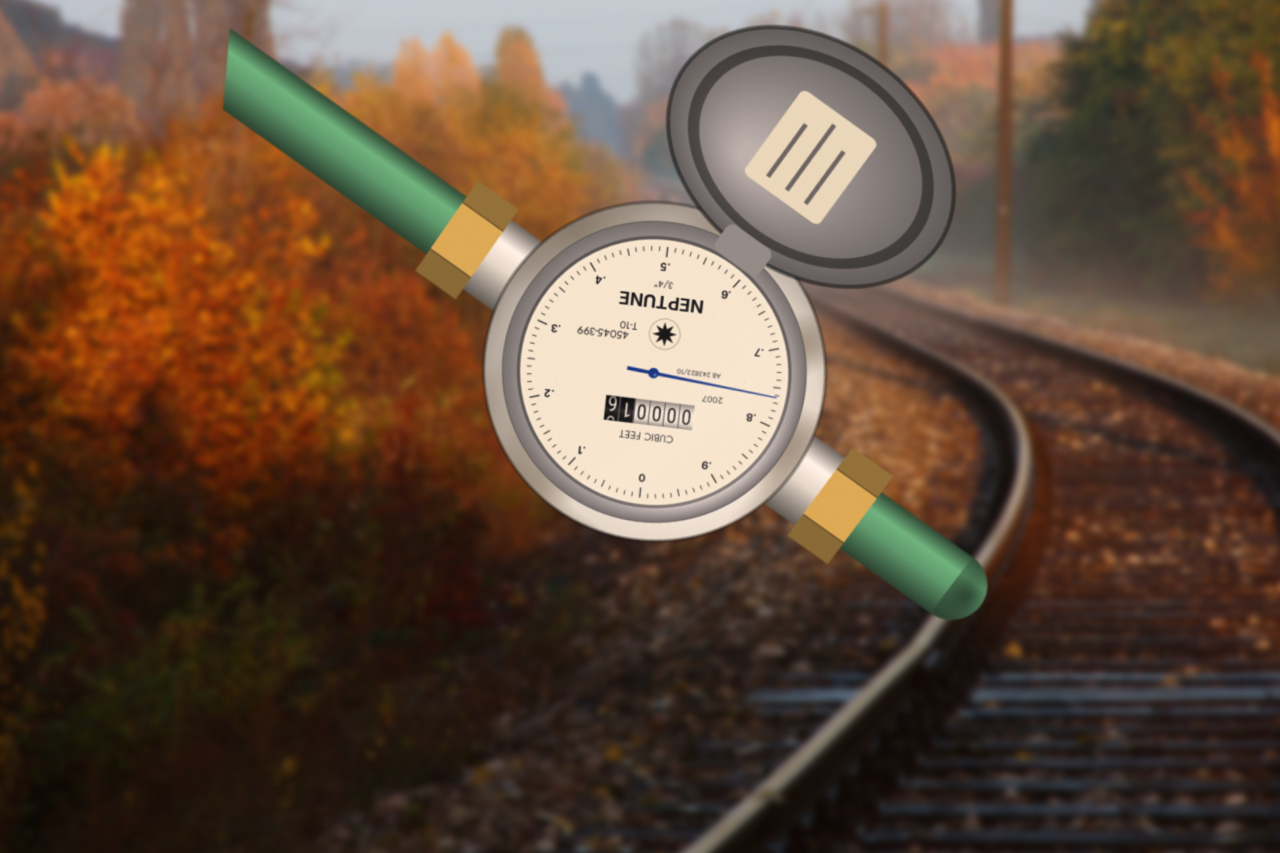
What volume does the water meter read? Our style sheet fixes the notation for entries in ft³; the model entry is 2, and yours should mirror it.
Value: 15.76
